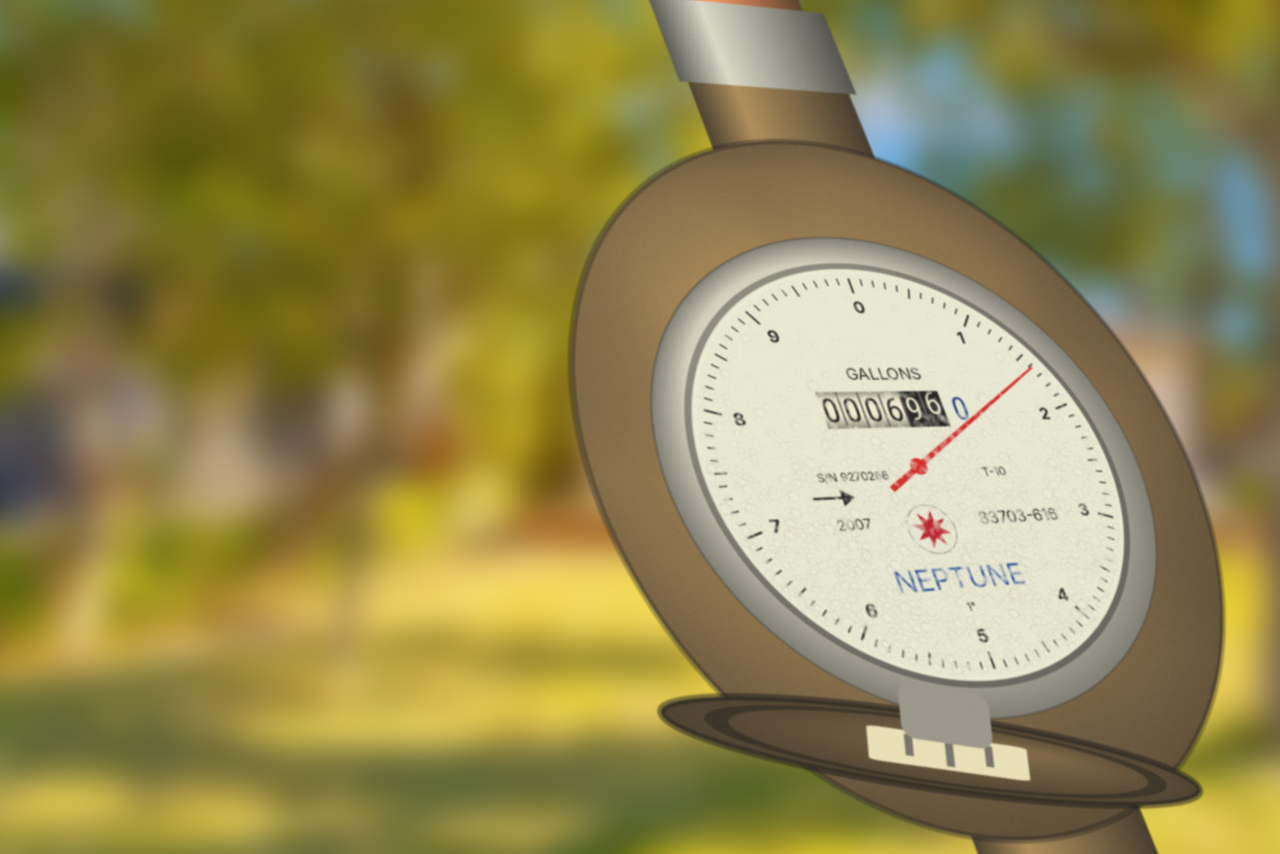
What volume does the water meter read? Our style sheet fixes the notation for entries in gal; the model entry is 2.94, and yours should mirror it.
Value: 6961.6
